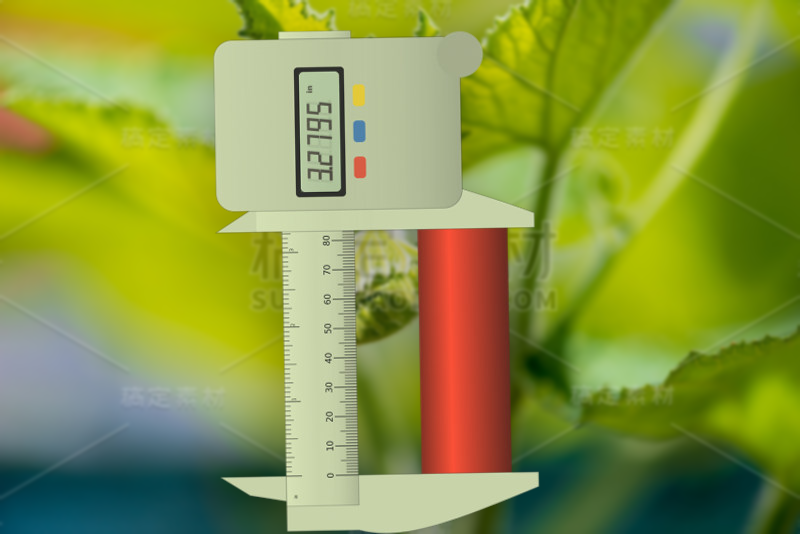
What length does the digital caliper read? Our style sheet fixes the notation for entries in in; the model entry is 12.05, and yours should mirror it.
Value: 3.2795
